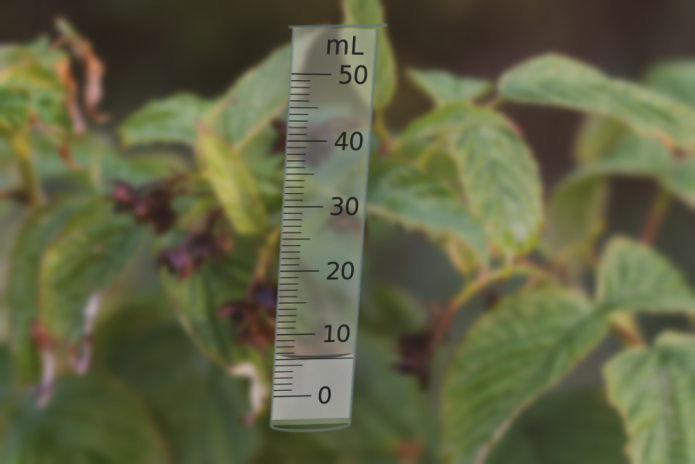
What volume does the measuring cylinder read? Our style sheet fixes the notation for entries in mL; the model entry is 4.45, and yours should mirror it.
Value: 6
